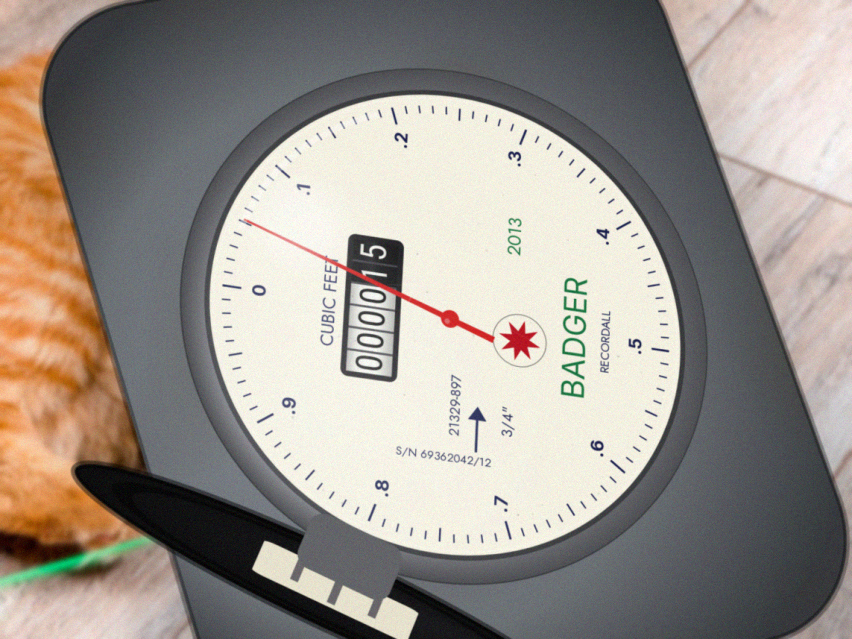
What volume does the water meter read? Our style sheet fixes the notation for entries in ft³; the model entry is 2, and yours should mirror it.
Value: 15.05
